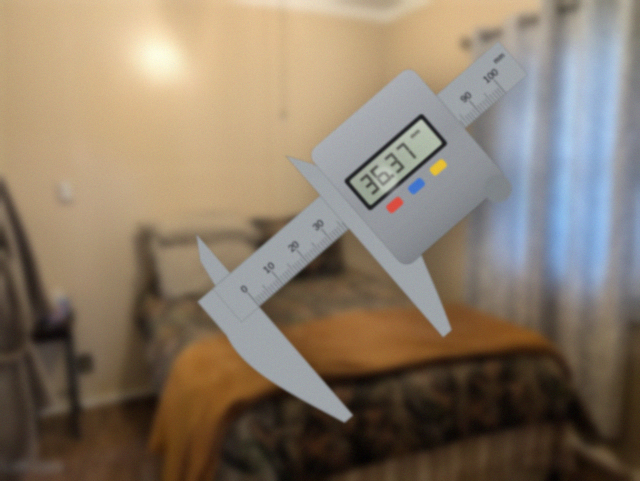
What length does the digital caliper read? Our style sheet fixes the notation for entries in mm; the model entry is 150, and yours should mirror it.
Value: 36.37
